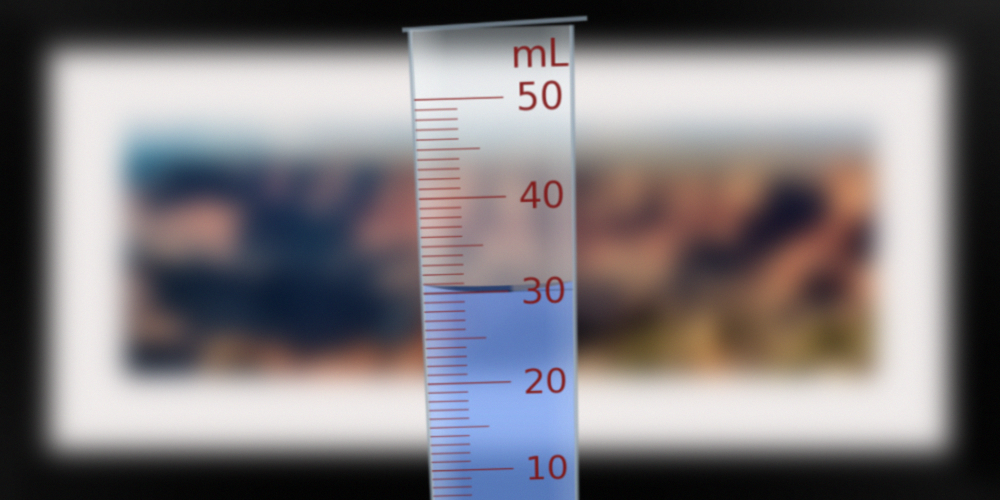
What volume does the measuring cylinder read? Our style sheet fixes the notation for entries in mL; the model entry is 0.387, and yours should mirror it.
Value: 30
